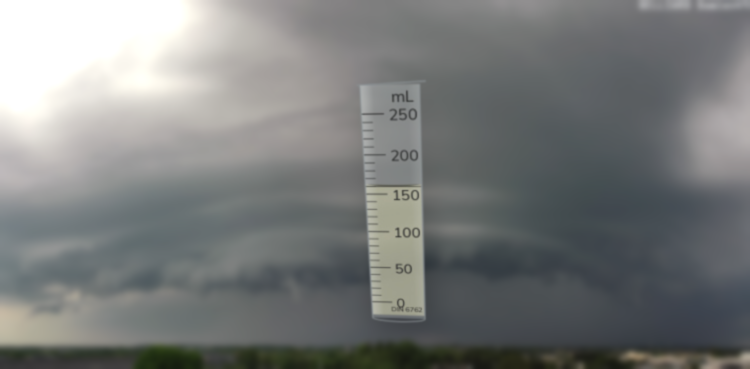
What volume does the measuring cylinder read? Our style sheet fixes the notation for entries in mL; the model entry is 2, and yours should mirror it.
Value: 160
